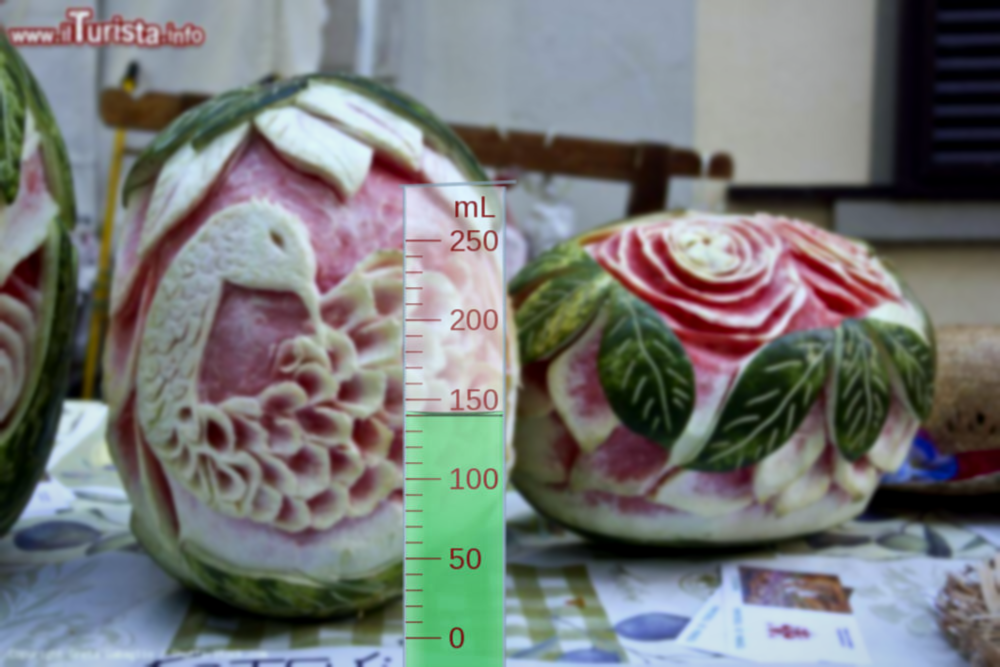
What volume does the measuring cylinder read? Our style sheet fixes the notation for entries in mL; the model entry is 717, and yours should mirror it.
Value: 140
